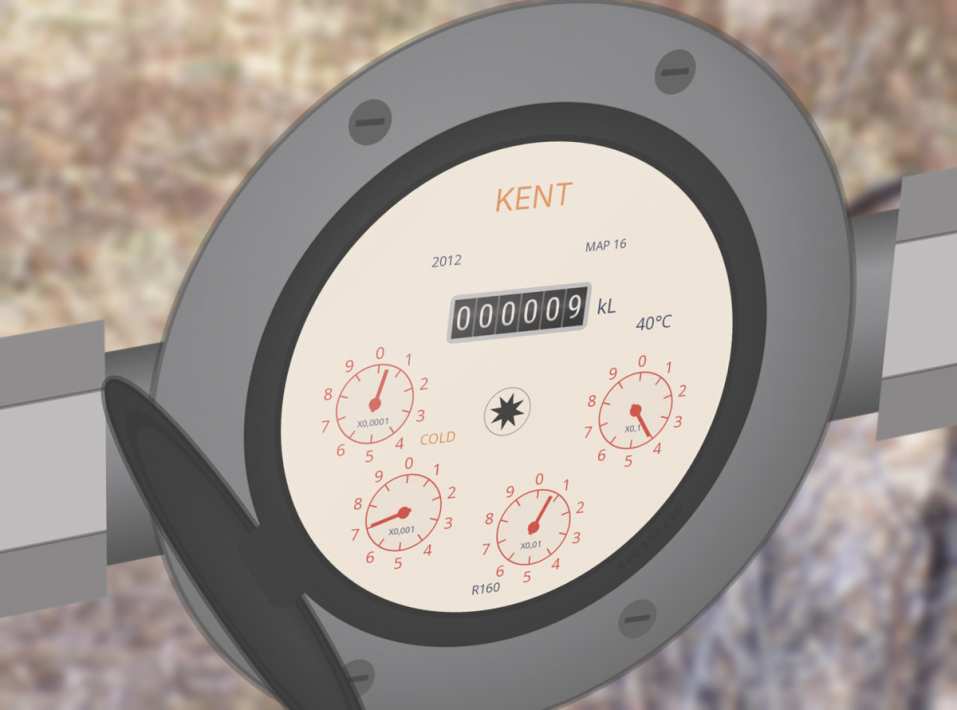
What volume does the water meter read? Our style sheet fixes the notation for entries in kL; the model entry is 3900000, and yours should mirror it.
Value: 9.4070
